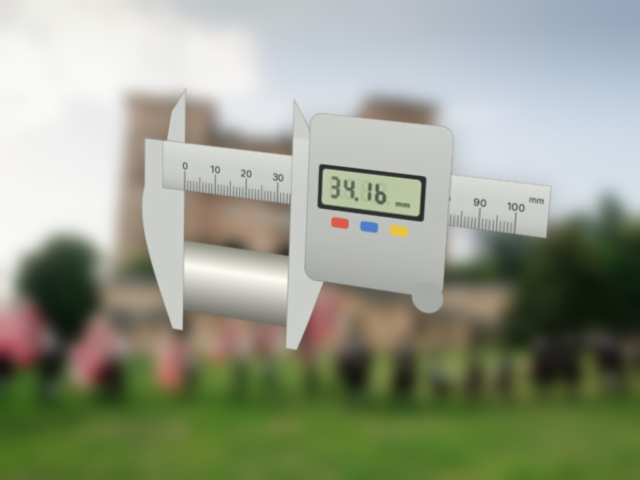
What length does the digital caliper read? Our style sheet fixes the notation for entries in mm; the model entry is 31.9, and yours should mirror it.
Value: 34.16
